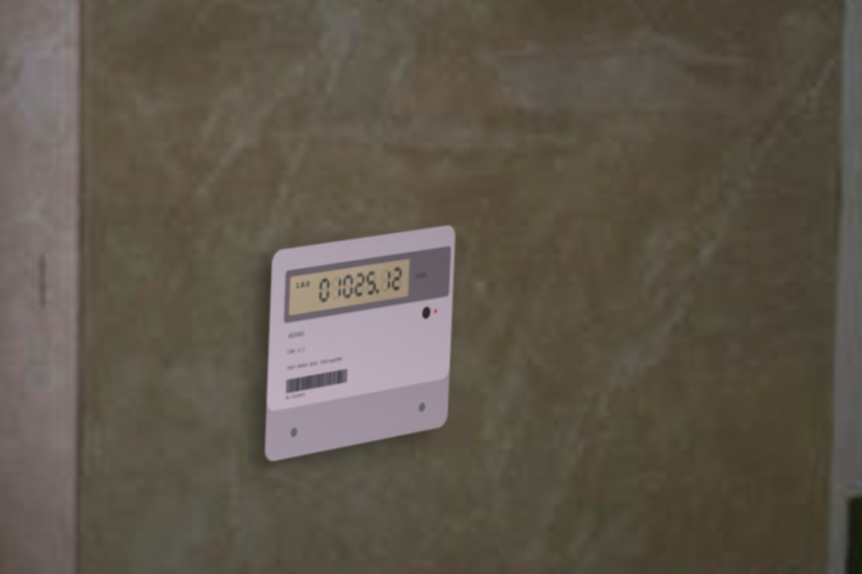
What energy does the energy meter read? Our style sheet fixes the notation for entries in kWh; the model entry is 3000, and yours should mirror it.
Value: 1025.12
